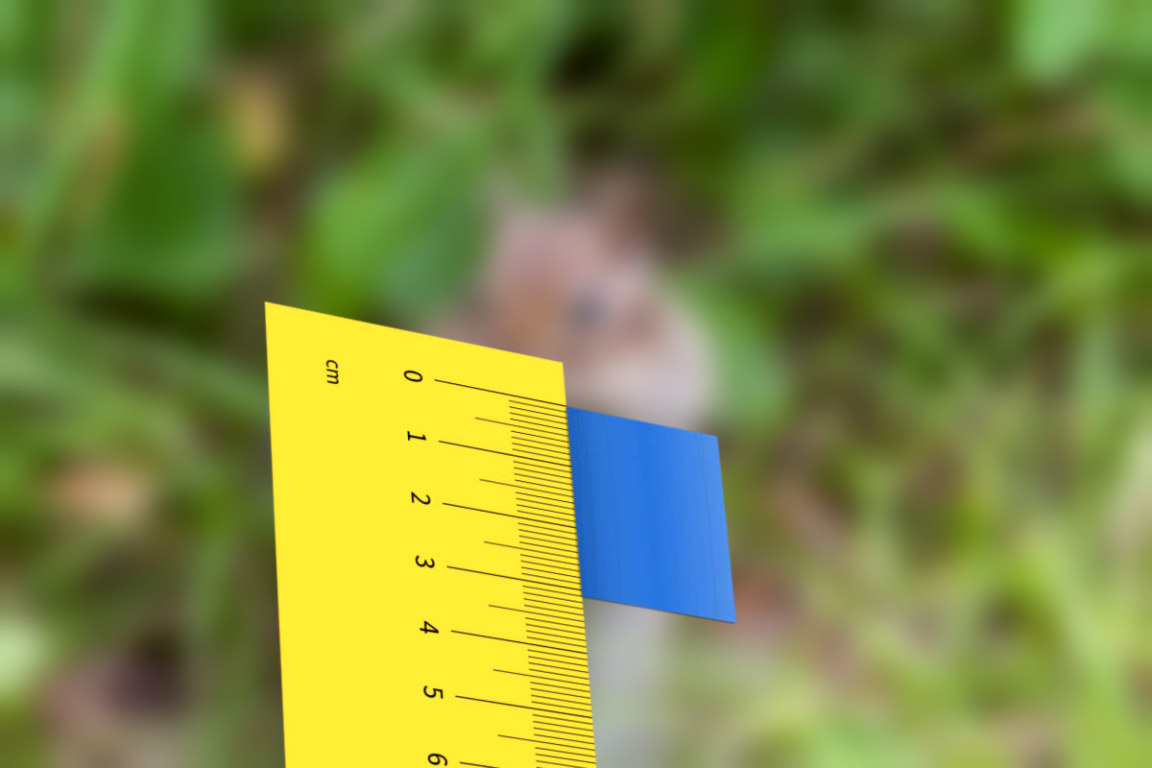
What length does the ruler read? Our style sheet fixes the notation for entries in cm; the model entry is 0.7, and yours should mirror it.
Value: 3.1
